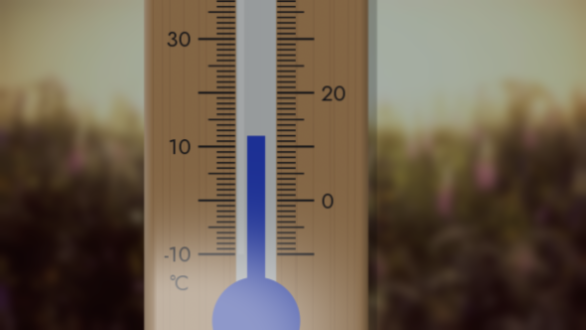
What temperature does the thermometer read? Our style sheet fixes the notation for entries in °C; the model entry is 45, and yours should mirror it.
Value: 12
